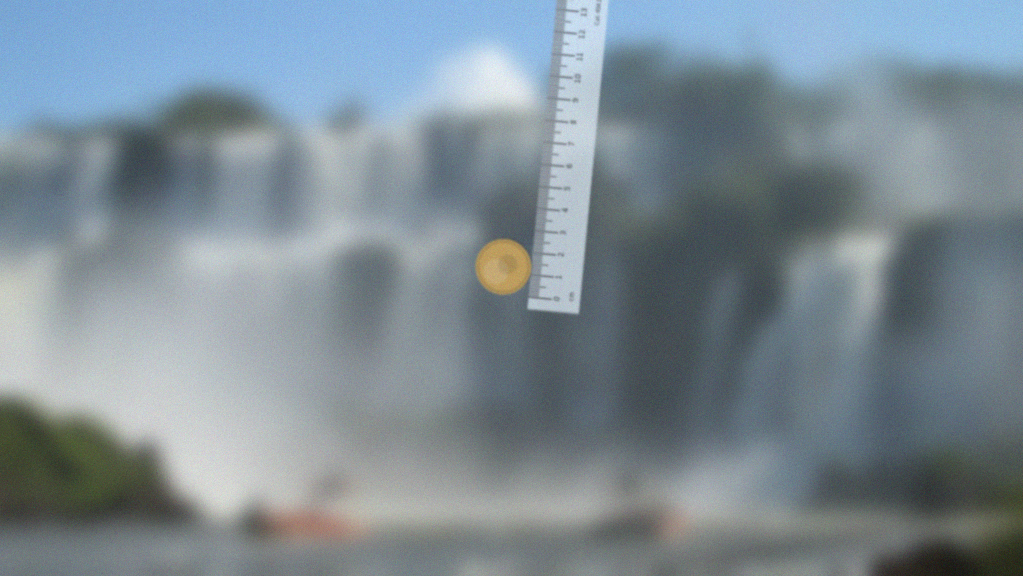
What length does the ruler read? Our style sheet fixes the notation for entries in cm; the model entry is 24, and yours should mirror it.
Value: 2.5
